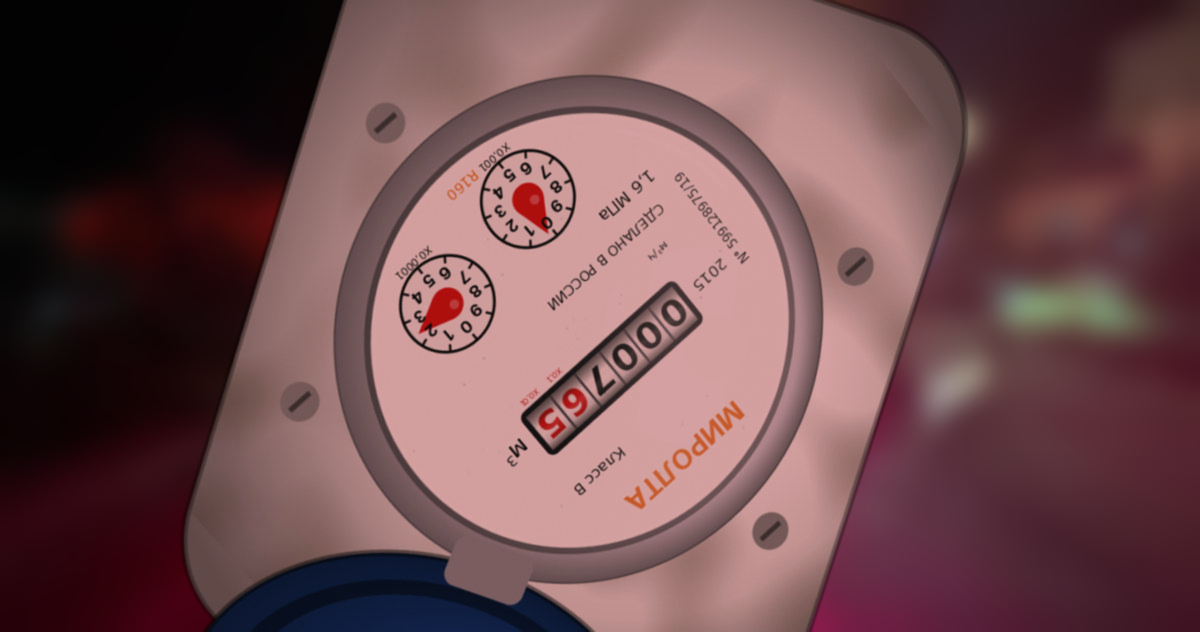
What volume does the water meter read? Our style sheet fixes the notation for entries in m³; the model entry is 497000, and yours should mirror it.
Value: 7.6502
